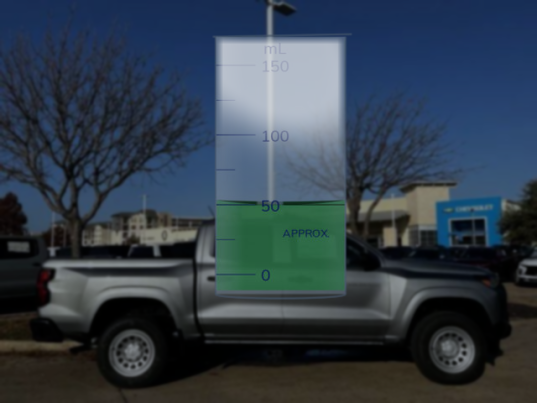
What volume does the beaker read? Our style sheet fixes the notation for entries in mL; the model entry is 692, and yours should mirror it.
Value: 50
